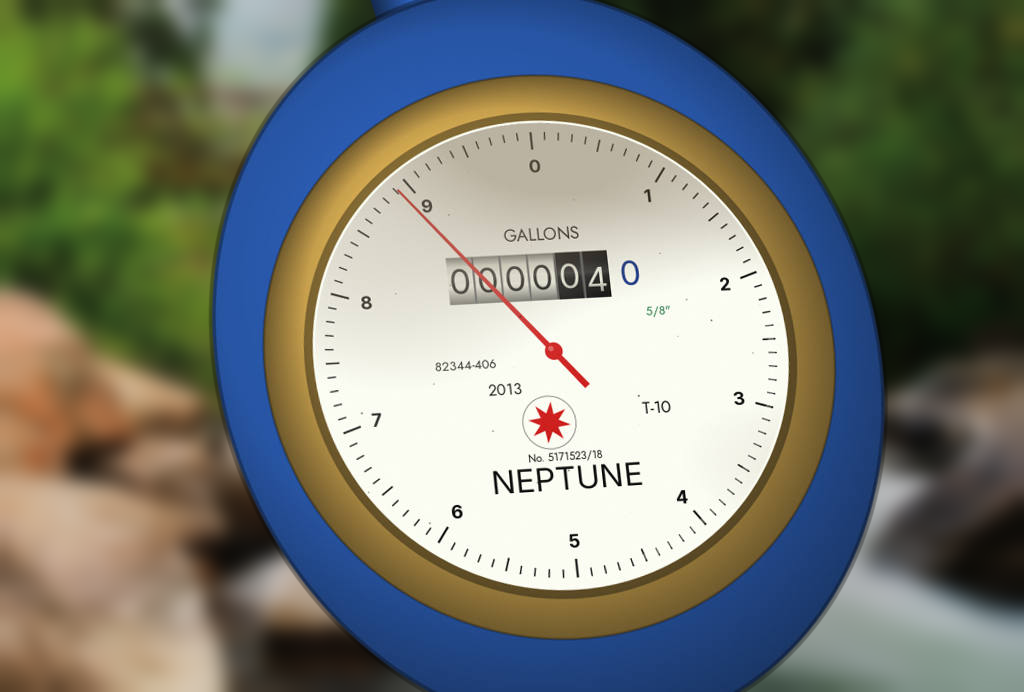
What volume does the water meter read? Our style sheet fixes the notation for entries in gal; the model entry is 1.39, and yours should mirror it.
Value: 38.9
